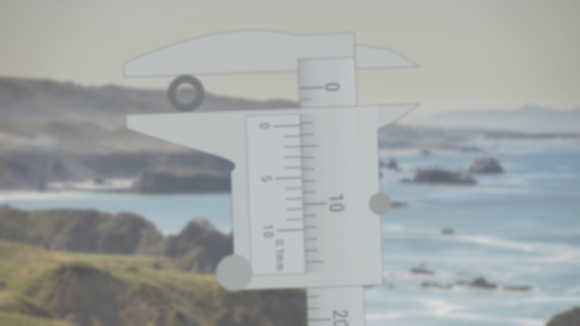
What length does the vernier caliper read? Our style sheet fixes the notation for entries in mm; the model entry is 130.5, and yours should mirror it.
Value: 3.2
